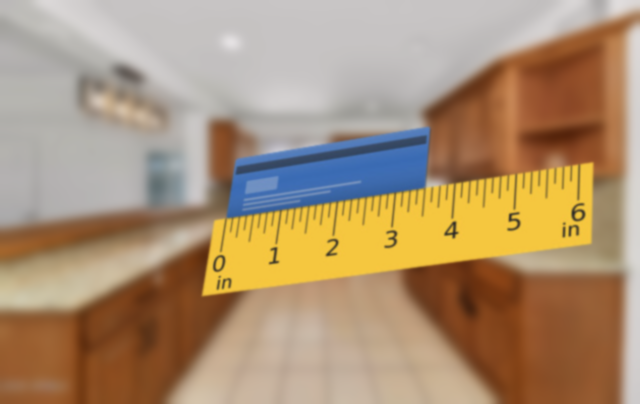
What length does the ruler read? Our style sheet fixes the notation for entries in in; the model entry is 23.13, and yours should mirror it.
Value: 3.5
